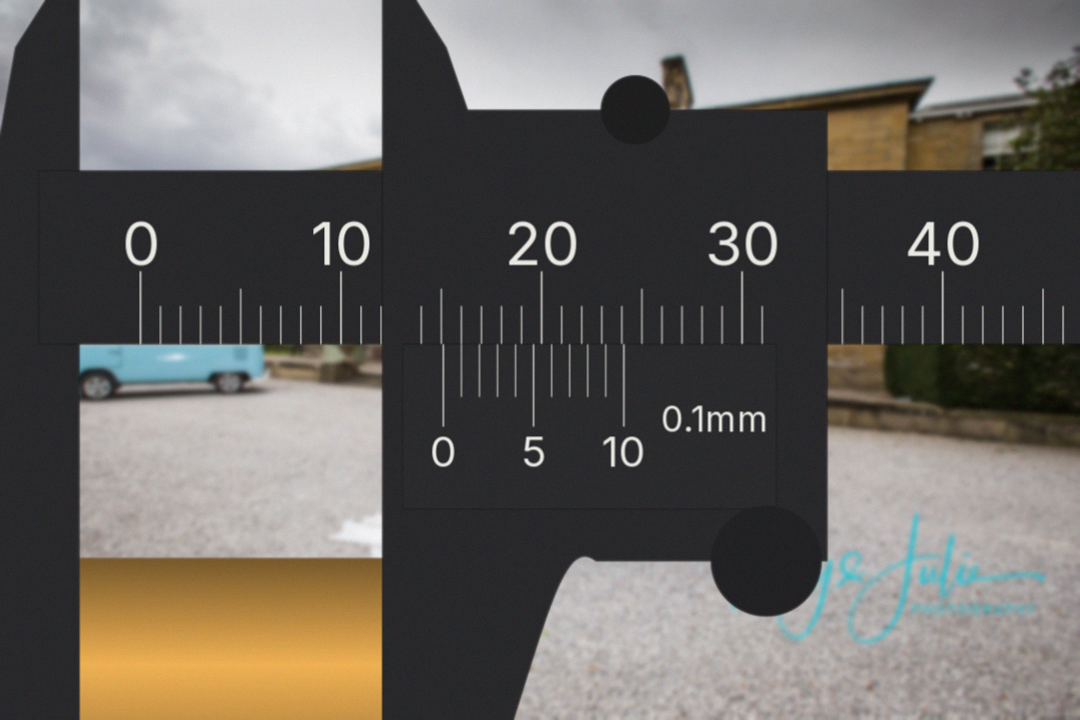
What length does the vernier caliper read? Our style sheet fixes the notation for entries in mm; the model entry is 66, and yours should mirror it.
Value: 15.1
